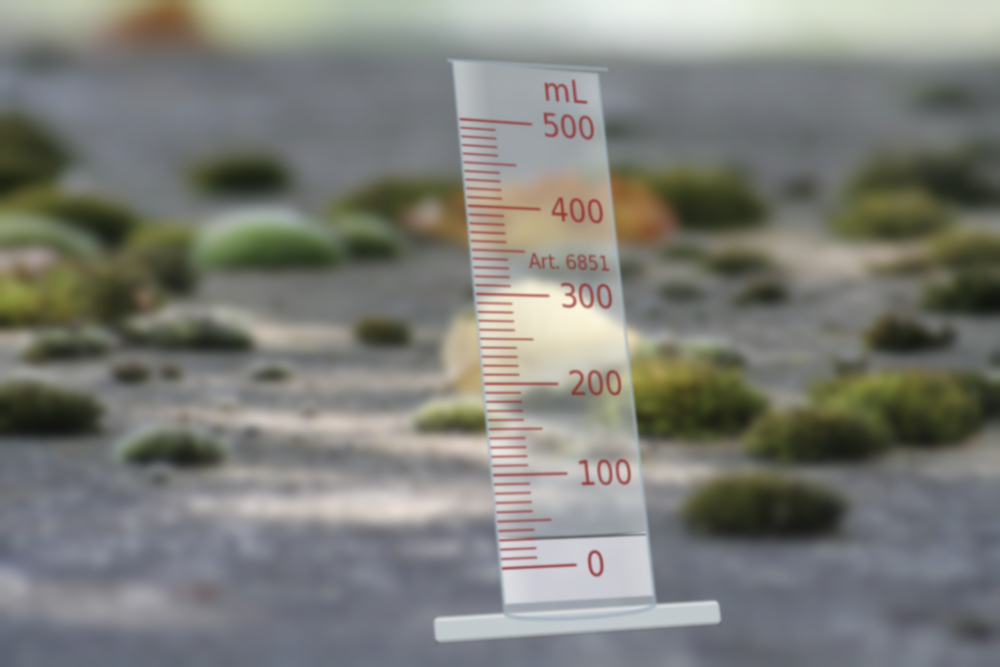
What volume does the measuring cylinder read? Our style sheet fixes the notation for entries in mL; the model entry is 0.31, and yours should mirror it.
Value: 30
